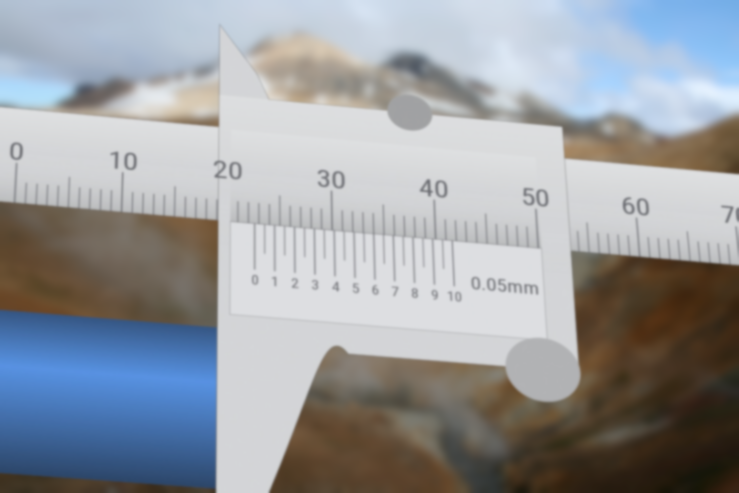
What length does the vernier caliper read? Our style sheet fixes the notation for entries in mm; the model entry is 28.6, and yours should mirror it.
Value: 22.6
